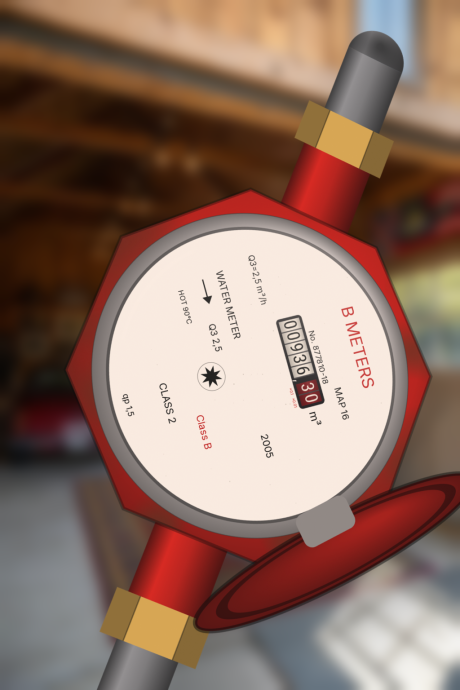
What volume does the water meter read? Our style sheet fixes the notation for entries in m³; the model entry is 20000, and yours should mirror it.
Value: 936.30
